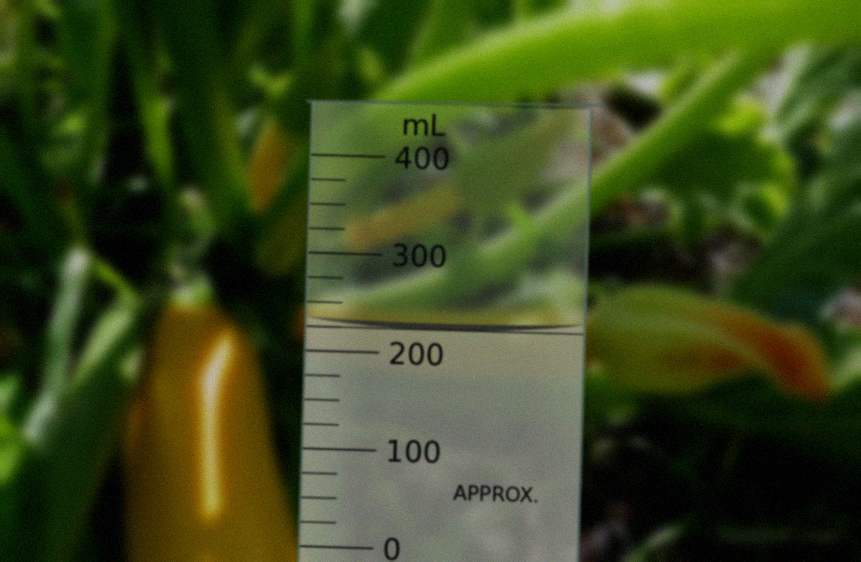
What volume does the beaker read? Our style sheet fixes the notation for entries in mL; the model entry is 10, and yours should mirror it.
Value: 225
